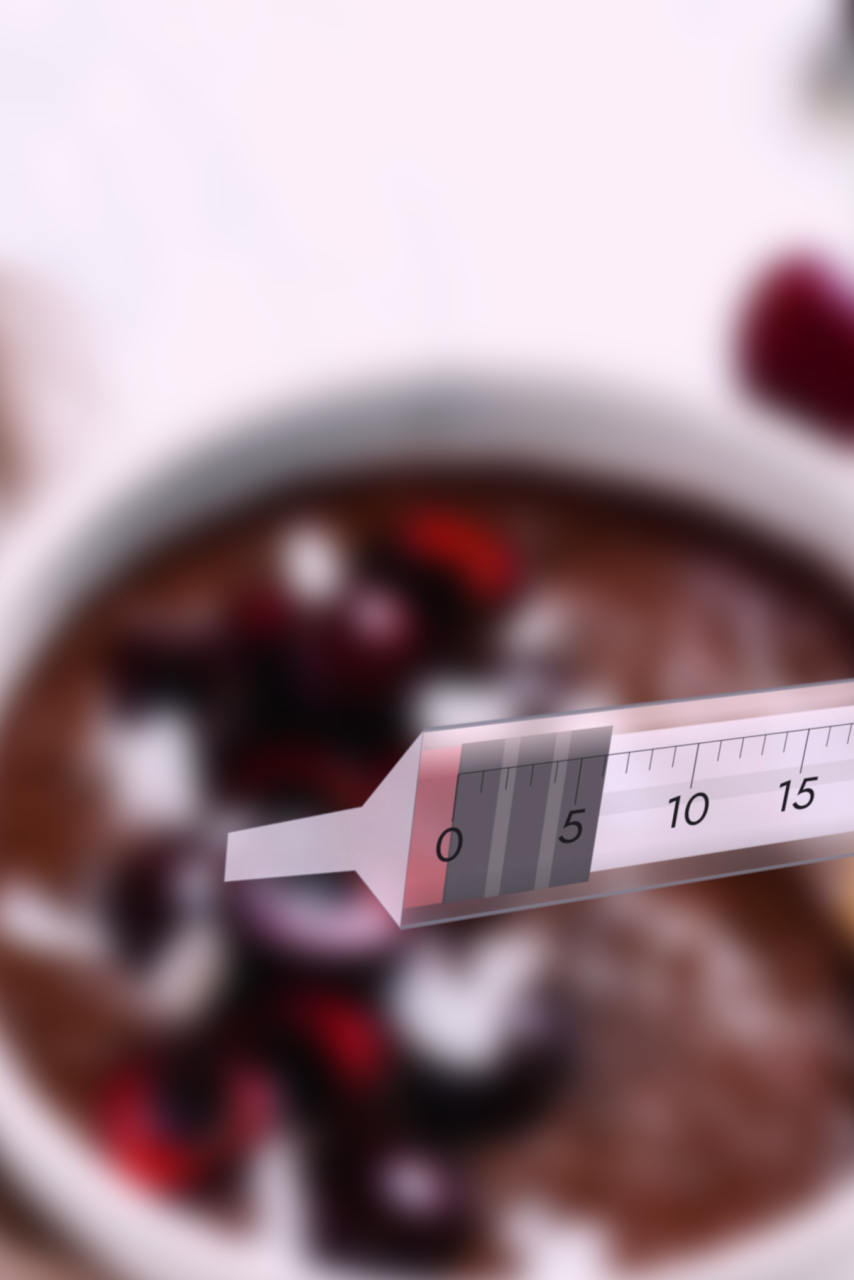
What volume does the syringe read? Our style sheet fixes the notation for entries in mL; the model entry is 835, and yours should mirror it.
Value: 0
